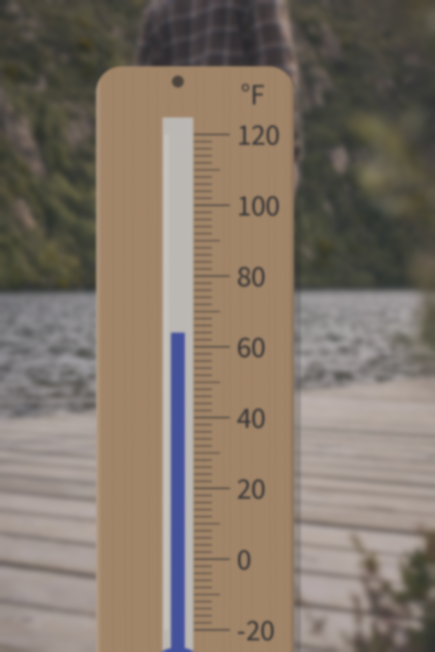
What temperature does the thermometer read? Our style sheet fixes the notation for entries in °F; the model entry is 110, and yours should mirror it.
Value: 64
